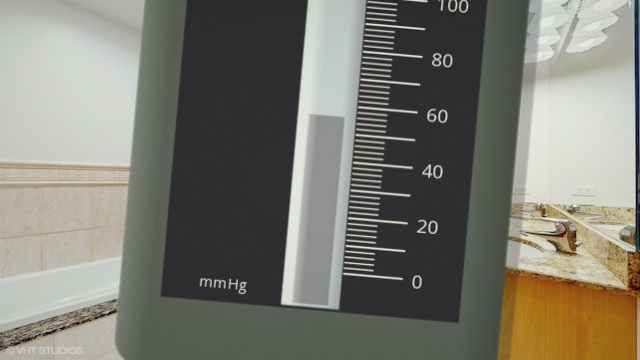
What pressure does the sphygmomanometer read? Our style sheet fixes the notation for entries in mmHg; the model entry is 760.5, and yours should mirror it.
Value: 56
